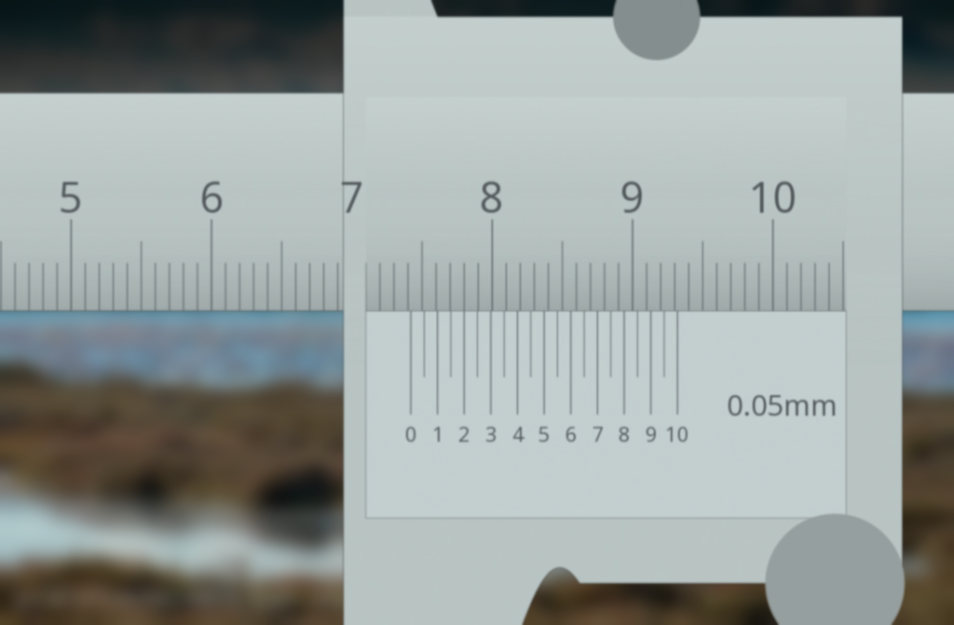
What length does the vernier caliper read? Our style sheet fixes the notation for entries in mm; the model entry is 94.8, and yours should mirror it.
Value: 74.2
